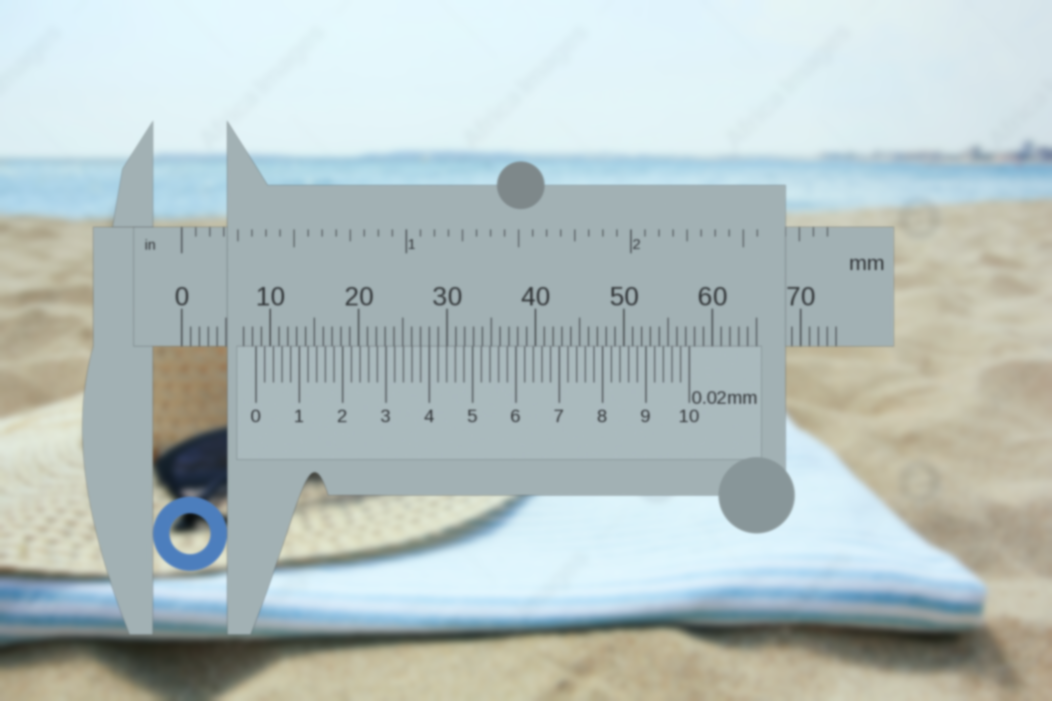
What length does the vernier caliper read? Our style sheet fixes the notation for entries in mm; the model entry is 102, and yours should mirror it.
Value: 8.4
